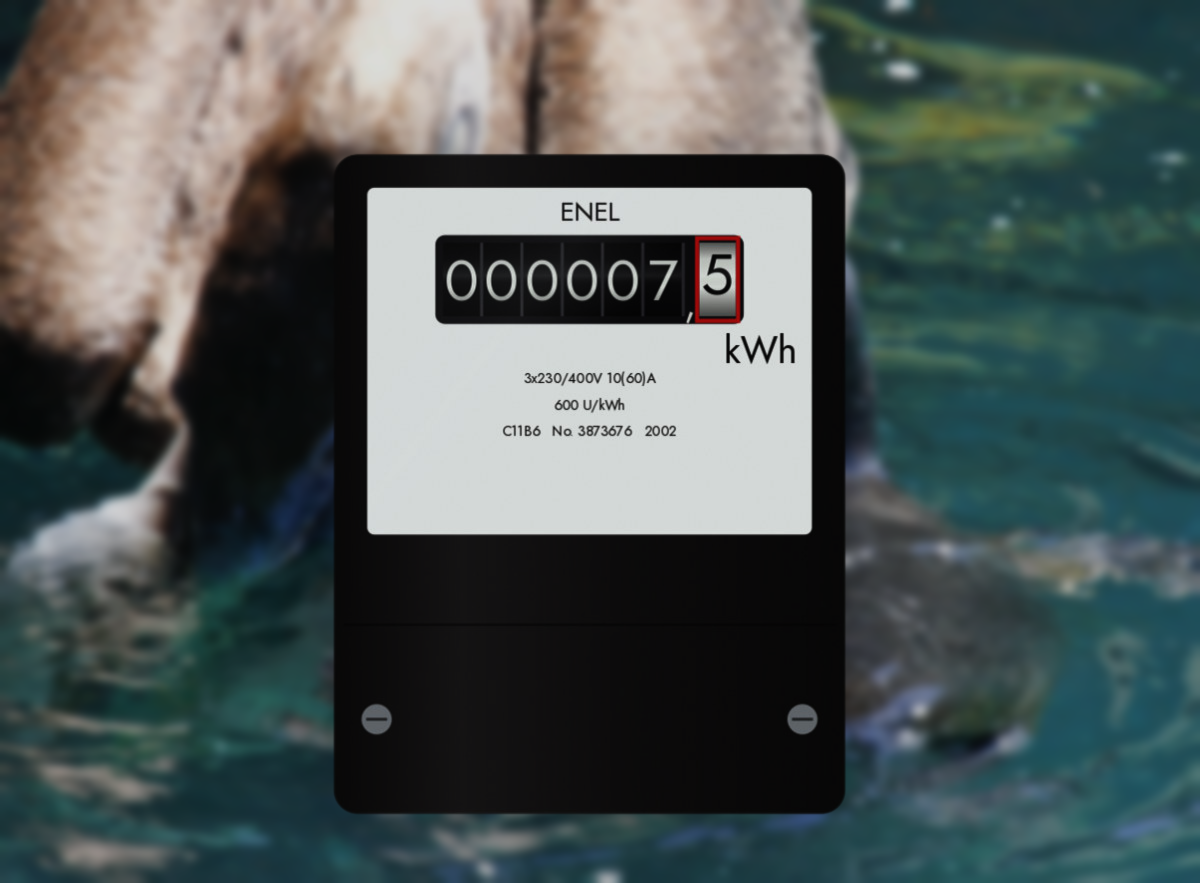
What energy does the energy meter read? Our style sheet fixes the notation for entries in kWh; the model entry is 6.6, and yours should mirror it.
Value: 7.5
